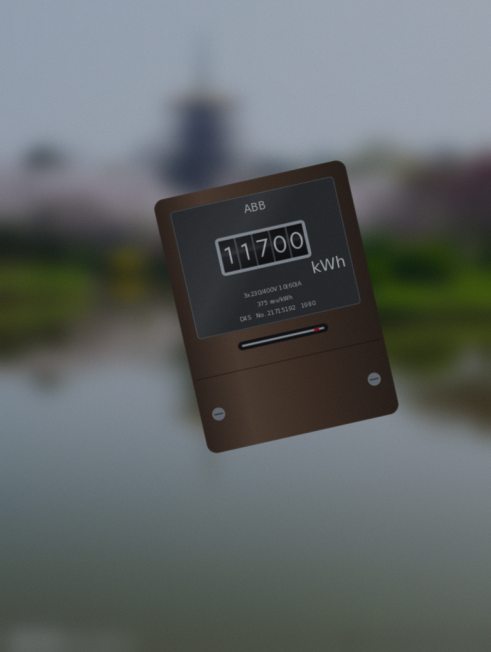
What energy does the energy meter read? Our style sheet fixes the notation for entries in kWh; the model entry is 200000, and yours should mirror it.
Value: 11700
